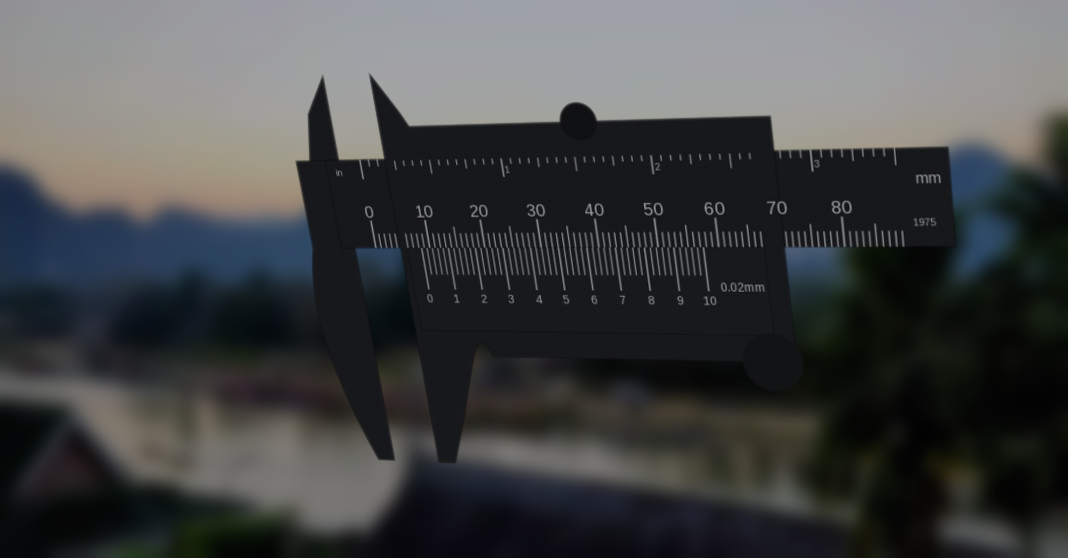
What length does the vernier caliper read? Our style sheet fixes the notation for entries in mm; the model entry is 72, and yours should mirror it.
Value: 8.5
